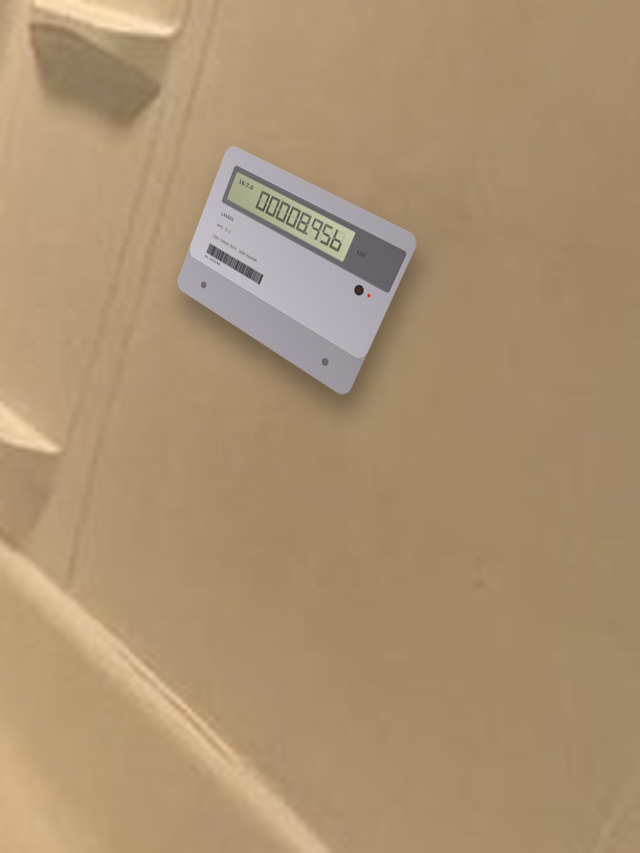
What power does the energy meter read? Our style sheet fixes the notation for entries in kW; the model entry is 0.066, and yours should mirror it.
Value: 8.956
